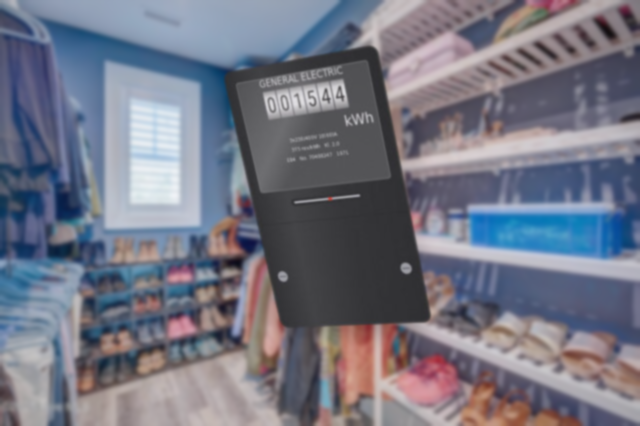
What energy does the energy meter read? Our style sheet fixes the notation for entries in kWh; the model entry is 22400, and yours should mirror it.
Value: 1544
